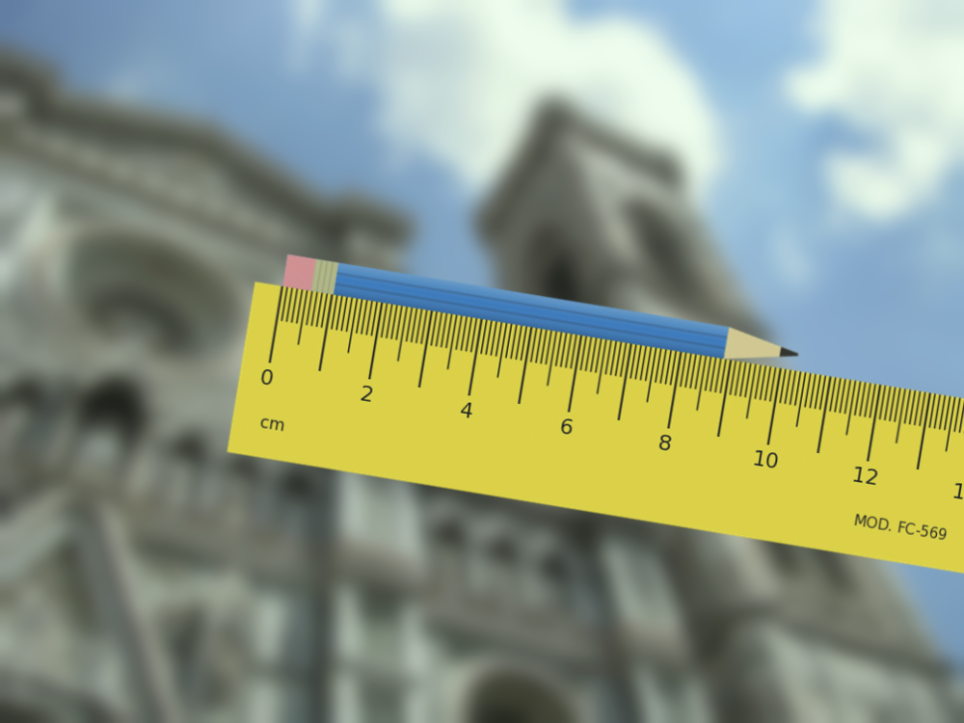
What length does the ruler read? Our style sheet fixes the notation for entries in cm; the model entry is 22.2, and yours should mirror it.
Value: 10.3
